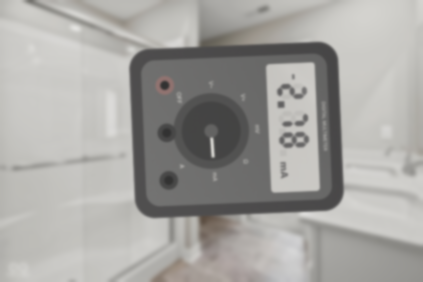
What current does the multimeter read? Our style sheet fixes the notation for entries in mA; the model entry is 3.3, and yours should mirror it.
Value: -2.78
